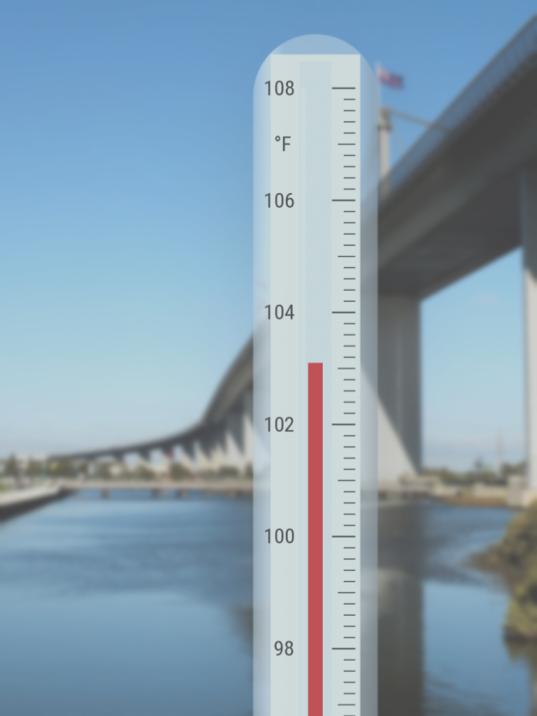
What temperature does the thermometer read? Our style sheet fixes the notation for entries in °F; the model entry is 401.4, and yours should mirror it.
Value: 103.1
